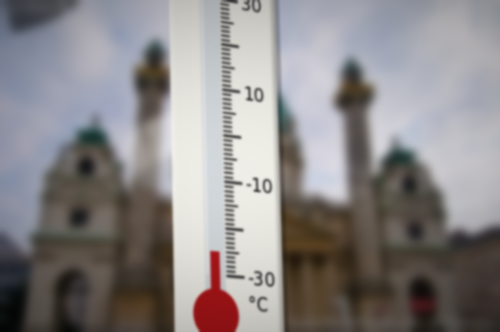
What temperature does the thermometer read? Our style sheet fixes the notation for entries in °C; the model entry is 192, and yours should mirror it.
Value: -25
